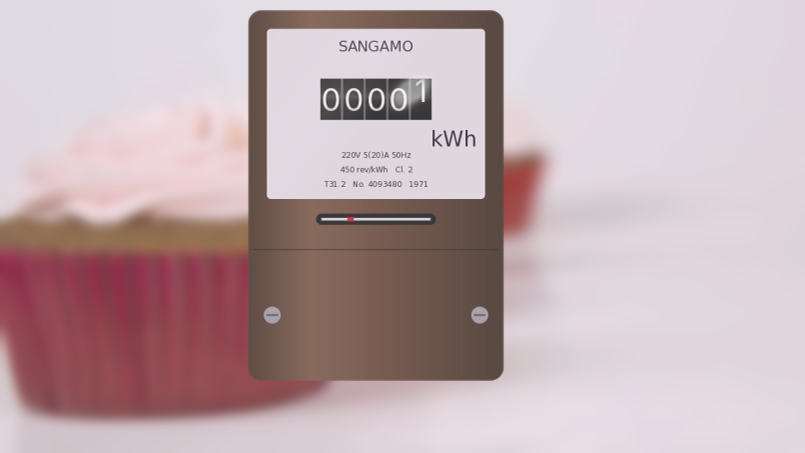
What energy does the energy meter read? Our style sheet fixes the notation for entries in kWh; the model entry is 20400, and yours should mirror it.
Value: 1
